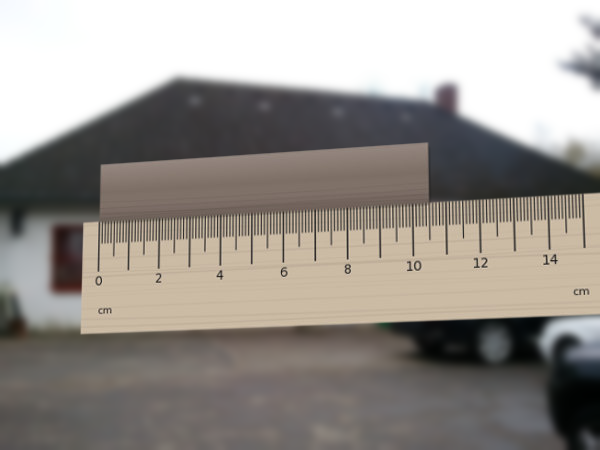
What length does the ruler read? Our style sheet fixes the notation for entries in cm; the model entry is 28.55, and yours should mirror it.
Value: 10.5
